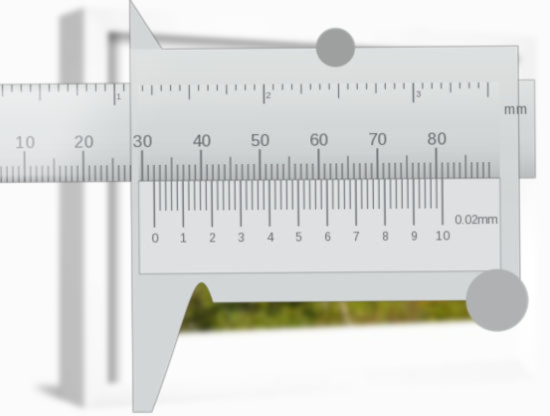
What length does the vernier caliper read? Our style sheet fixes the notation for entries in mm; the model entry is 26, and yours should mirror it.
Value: 32.0
